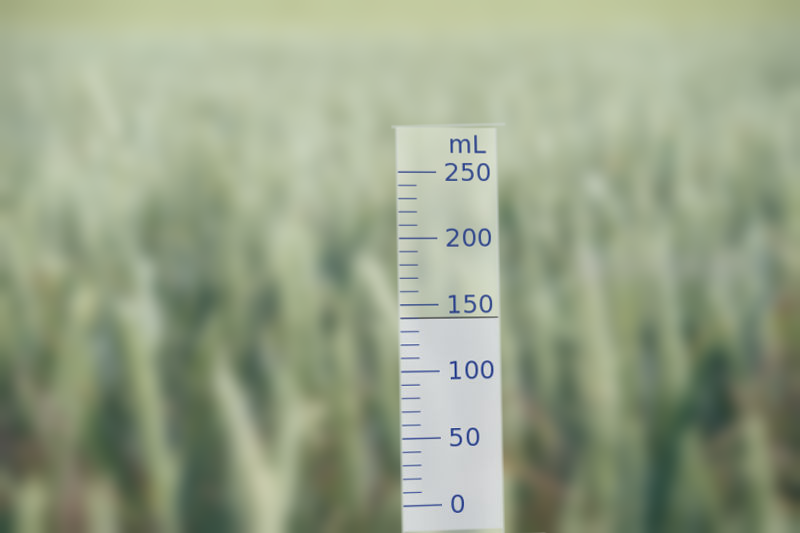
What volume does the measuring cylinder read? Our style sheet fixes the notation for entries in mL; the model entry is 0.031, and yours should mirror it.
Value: 140
